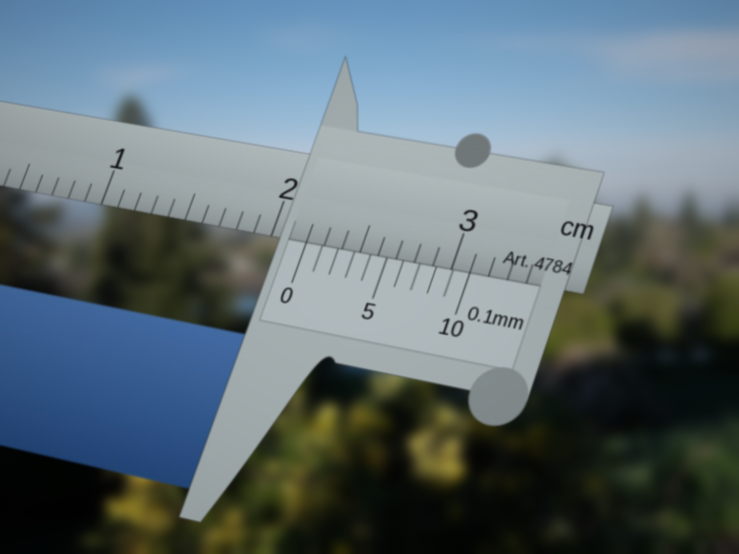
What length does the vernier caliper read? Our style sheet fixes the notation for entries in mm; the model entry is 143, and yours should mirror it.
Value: 22.0
